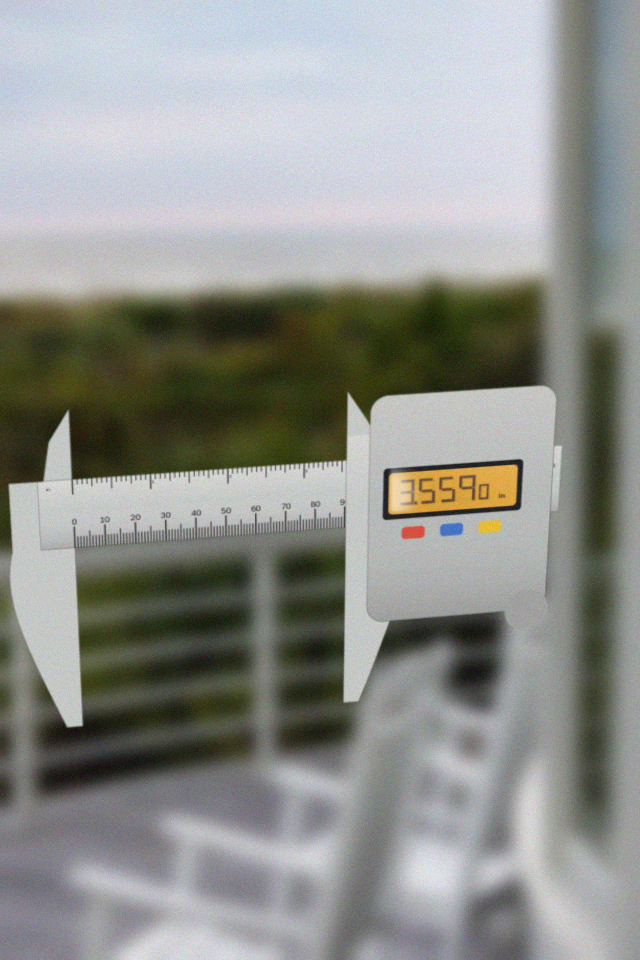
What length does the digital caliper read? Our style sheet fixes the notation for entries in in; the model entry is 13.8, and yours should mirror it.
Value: 3.5590
